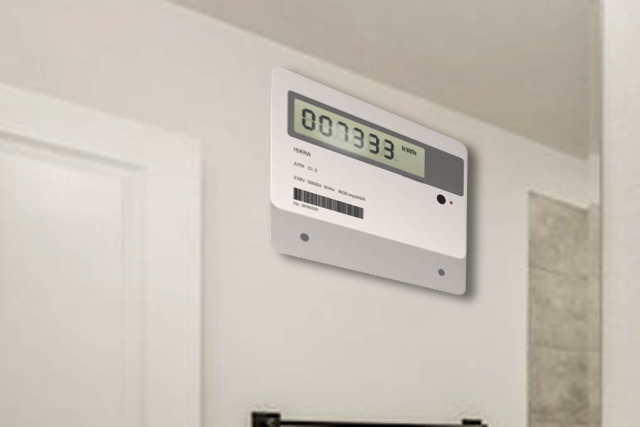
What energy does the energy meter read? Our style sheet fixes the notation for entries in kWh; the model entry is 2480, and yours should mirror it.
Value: 7333
